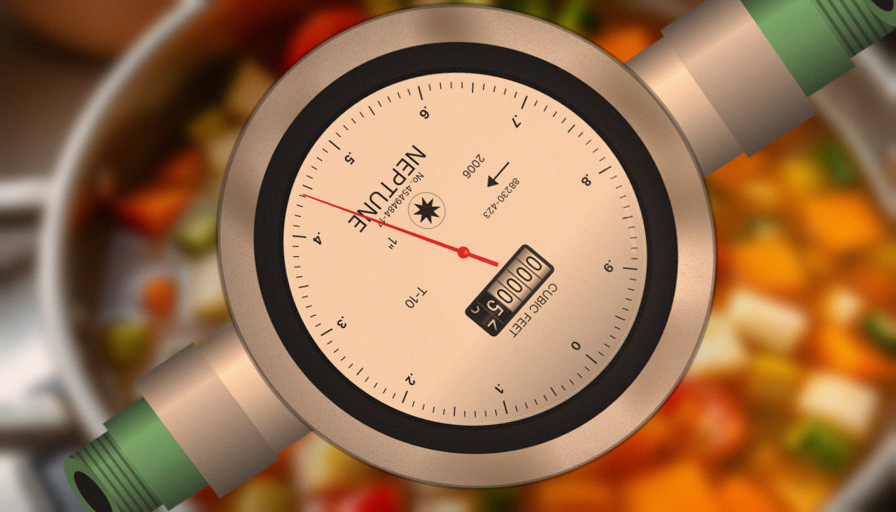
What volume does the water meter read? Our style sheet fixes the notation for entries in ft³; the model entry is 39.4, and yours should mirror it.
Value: 52.44
